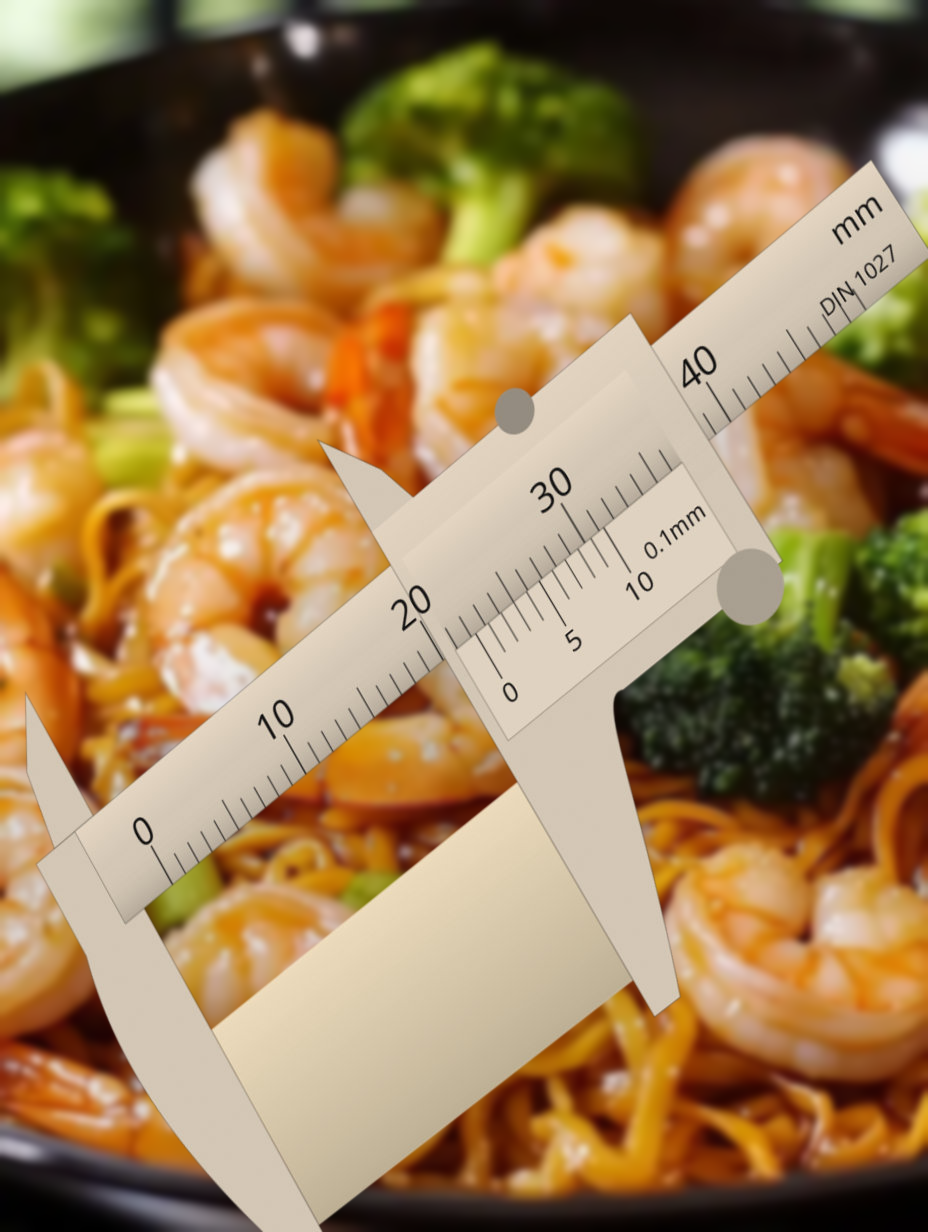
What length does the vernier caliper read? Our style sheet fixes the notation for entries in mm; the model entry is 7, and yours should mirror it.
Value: 22.3
